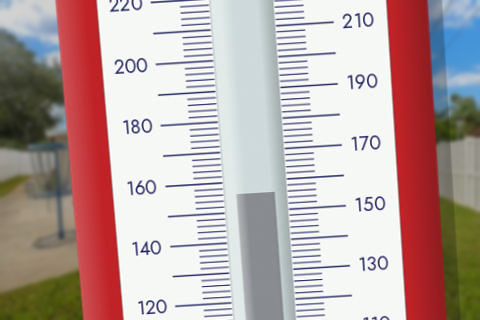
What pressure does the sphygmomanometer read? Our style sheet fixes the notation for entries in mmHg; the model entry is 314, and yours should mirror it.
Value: 156
